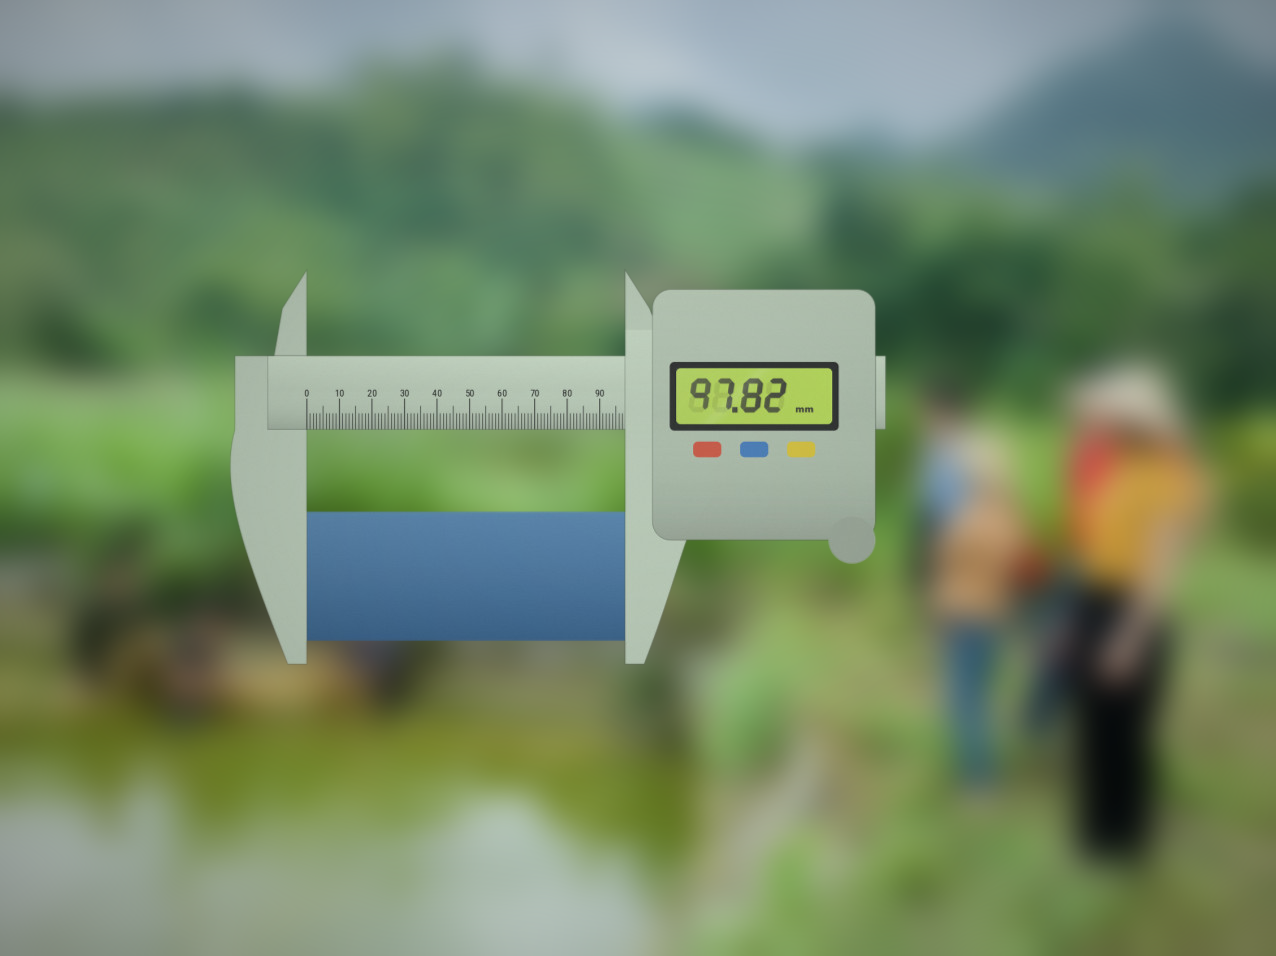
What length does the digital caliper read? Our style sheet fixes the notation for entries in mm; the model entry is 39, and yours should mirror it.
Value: 97.82
